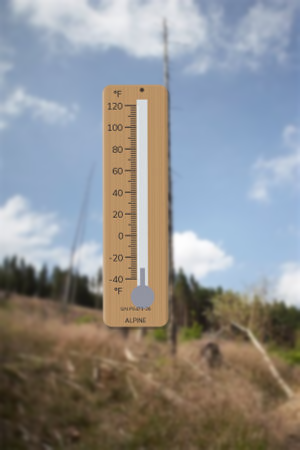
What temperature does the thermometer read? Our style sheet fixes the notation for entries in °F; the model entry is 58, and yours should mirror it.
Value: -30
